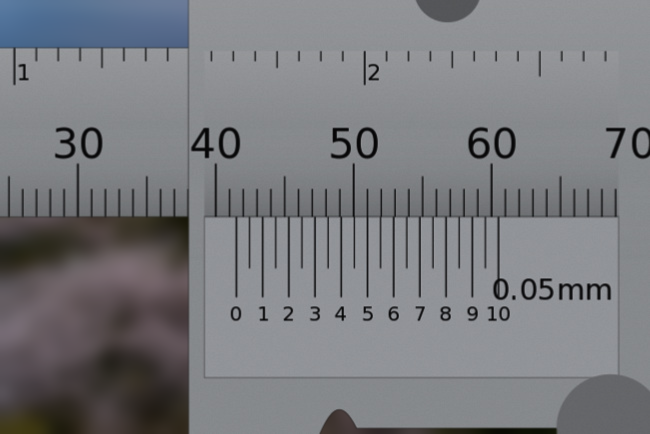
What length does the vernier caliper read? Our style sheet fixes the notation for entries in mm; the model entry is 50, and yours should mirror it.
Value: 41.5
